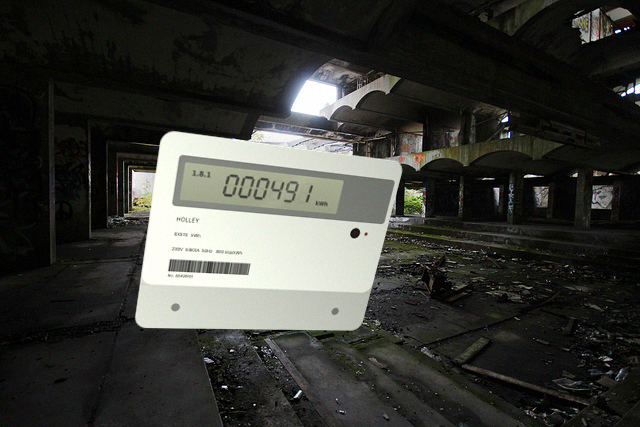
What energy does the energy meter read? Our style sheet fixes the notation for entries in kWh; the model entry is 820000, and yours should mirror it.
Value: 491
